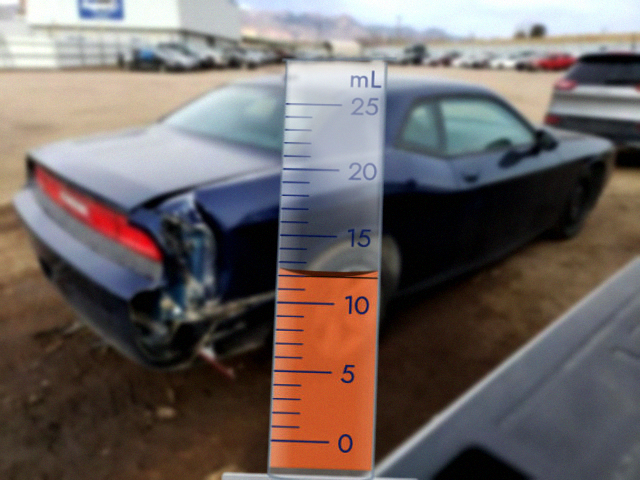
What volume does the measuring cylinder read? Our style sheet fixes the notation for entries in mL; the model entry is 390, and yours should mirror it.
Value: 12
